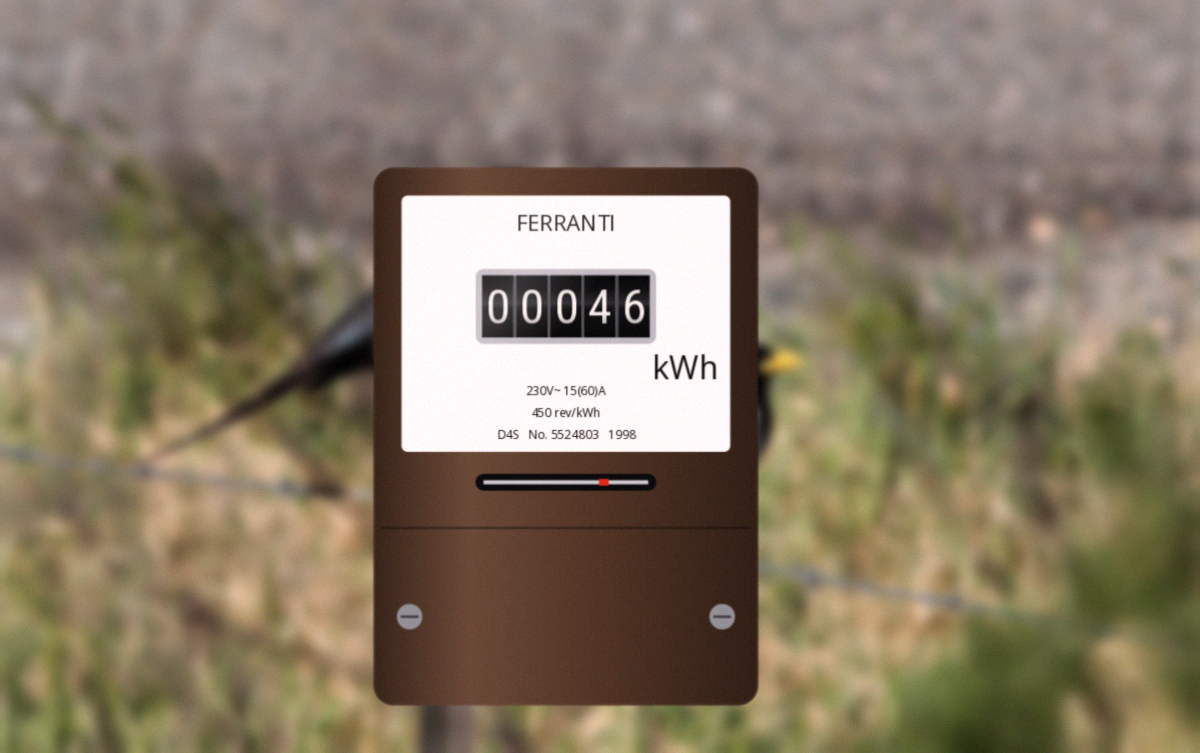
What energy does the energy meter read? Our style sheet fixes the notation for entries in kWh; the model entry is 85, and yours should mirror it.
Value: 46
